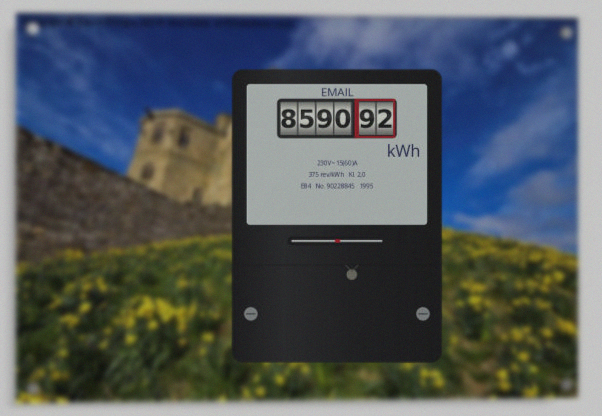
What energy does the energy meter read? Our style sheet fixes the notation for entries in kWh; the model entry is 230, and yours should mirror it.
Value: 8590.92
